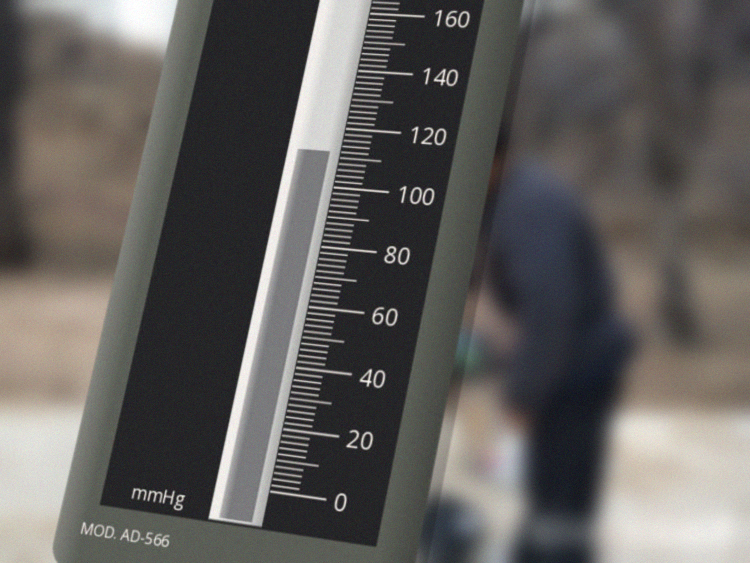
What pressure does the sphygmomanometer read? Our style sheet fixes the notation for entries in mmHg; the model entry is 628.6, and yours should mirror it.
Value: 112
